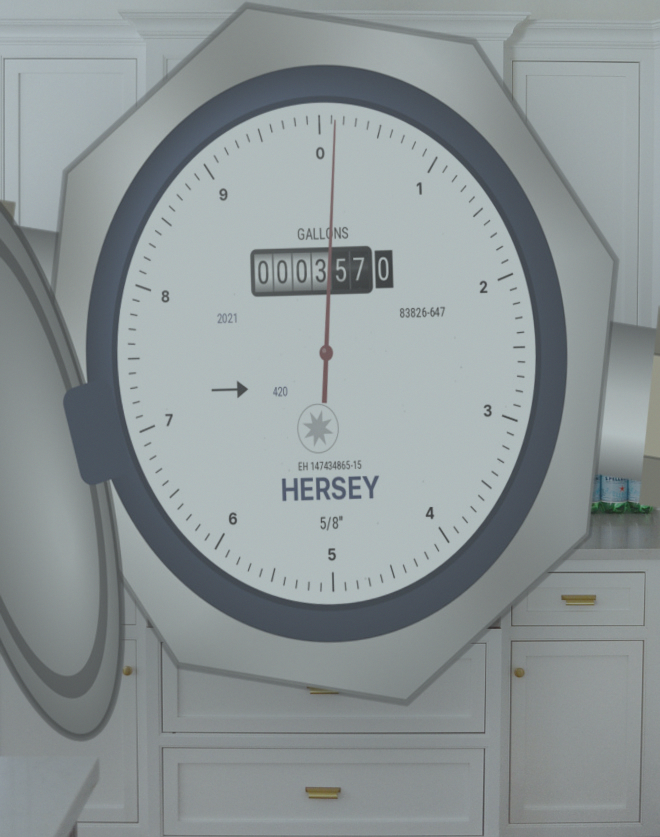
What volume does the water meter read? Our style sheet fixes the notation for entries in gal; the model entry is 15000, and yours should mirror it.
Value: 3570.1
